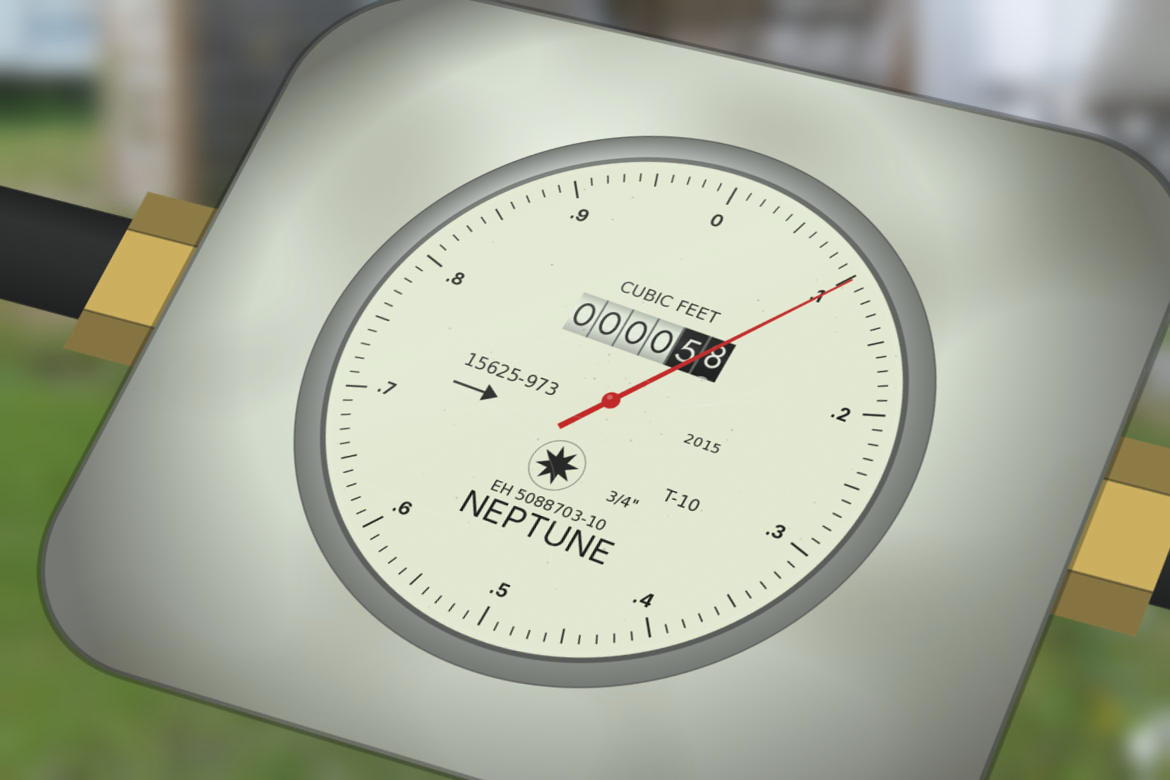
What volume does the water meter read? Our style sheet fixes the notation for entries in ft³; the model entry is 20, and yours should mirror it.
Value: 58.10
